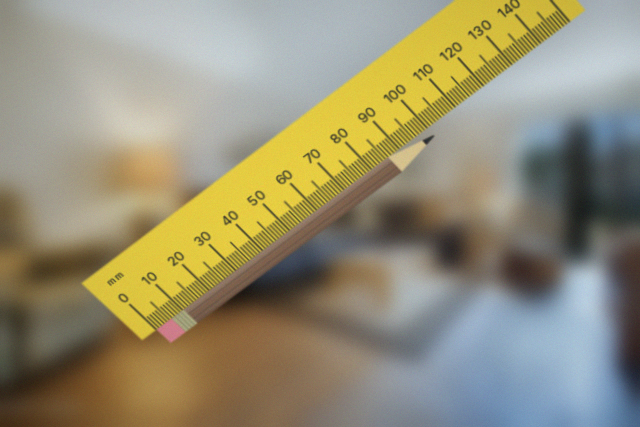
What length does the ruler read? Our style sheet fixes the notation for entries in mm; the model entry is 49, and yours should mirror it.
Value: 100
